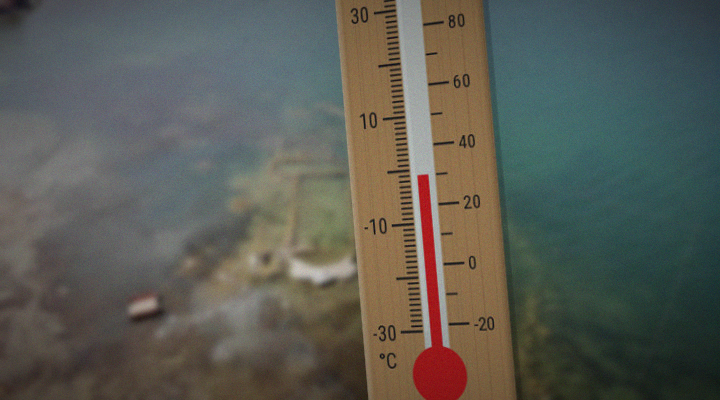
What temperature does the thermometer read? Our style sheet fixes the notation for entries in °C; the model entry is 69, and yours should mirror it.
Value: -1
